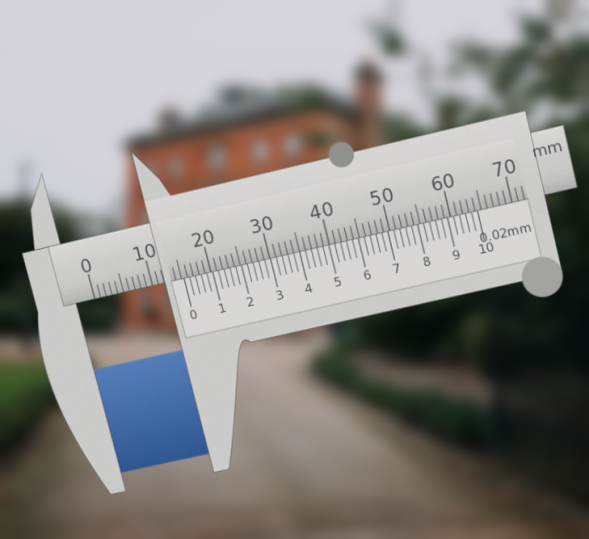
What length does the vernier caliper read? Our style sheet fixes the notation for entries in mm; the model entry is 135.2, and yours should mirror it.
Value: 15.4
